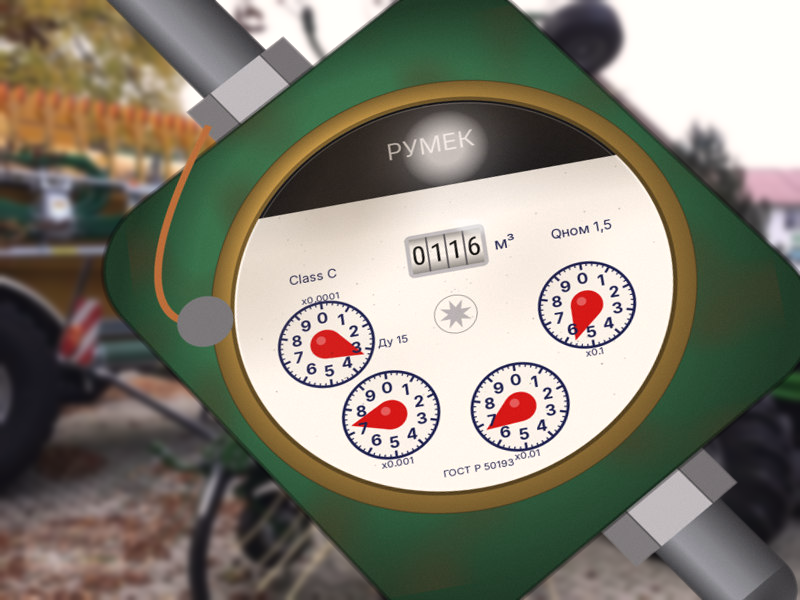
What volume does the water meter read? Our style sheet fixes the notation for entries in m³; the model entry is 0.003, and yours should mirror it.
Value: 116.5673
